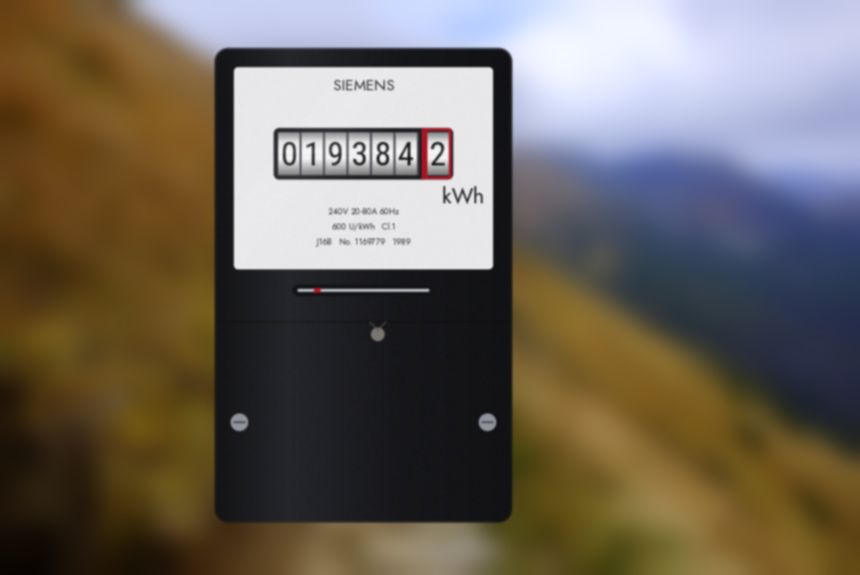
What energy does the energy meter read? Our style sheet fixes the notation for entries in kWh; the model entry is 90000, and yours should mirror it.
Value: 19384.2
